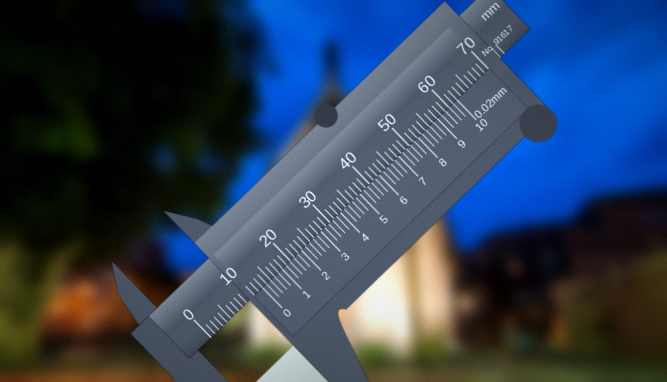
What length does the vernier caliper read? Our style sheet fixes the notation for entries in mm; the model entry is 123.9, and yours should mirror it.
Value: 13.0
